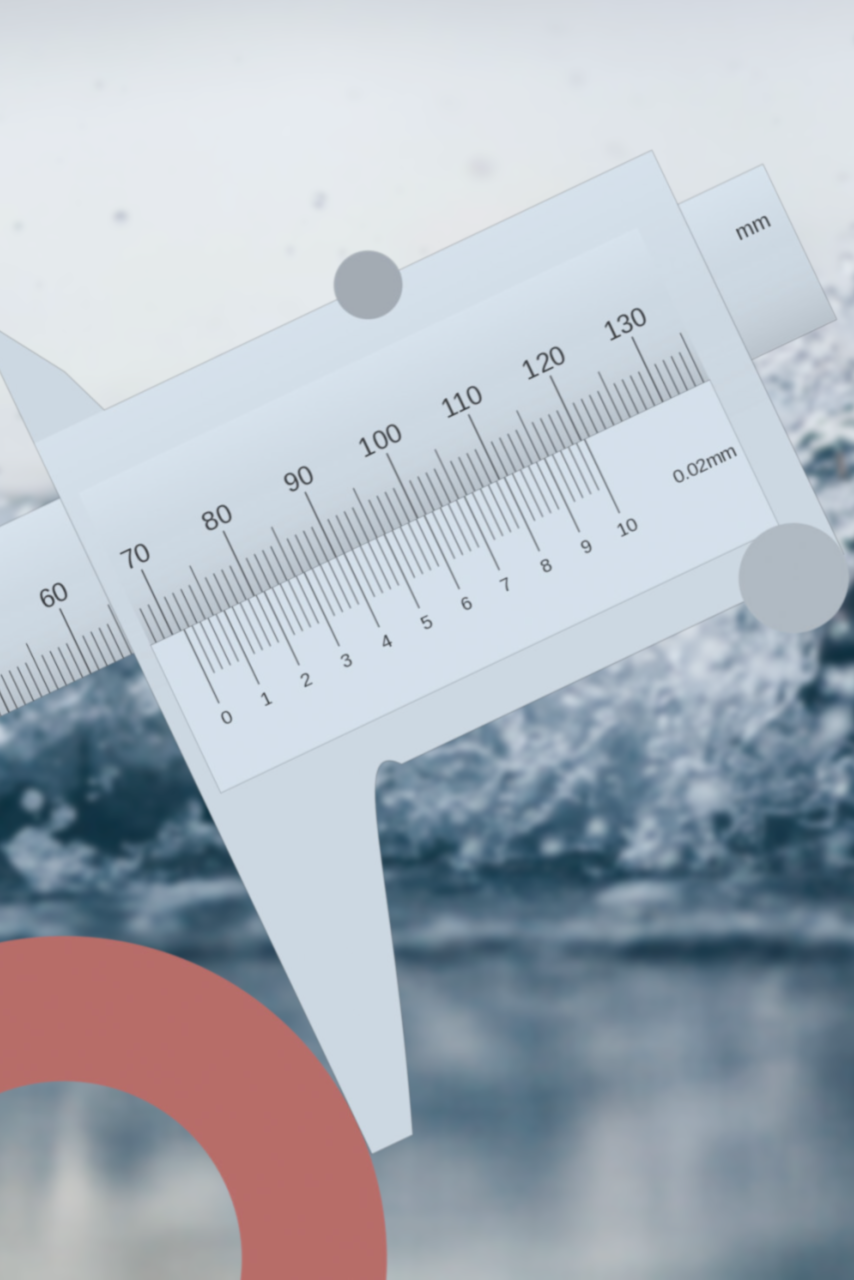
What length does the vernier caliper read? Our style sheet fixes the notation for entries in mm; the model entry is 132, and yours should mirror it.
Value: 71.4
